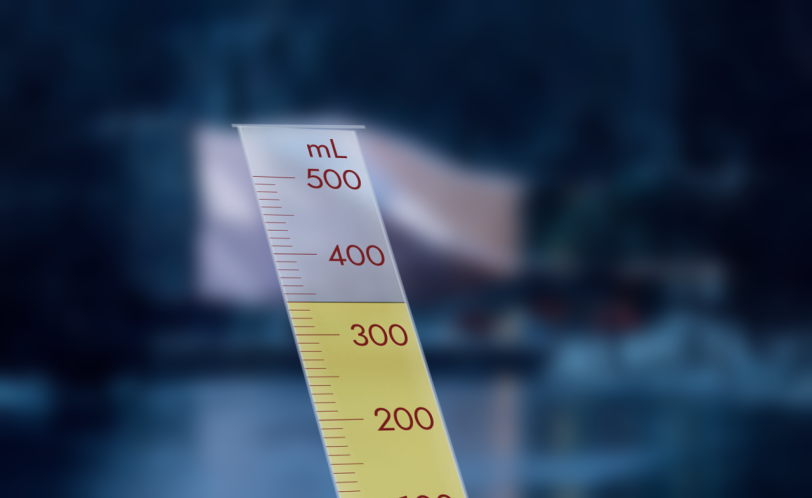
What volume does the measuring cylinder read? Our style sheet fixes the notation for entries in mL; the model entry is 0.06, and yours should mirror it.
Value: 340
